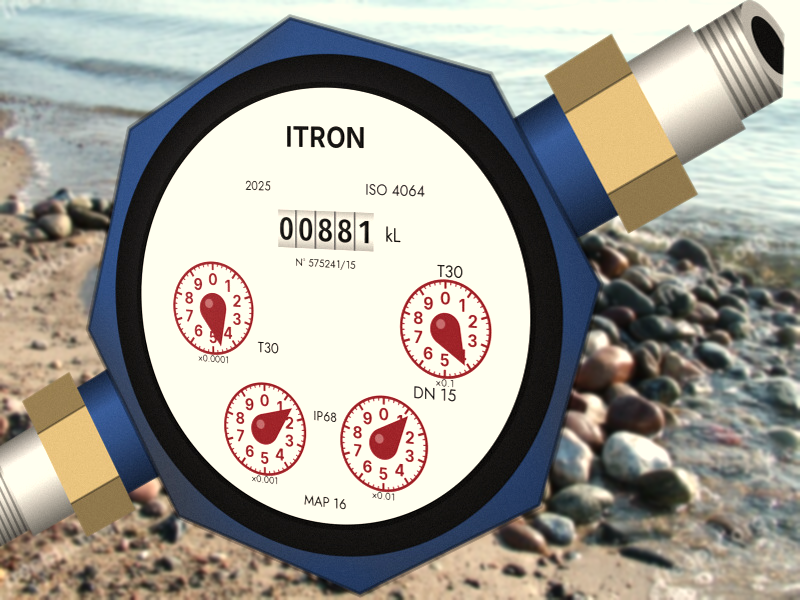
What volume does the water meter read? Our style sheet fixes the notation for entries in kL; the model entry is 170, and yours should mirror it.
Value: 881.4114
